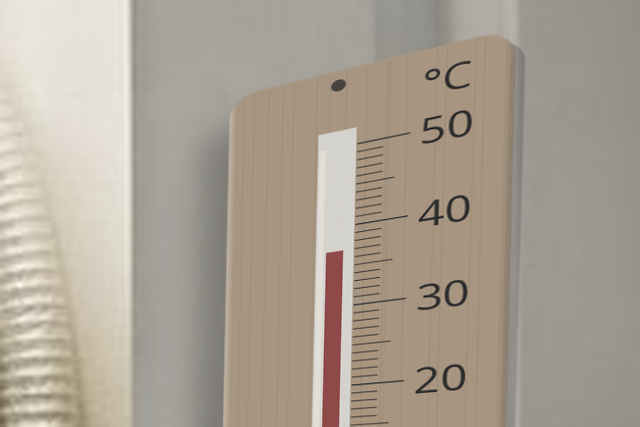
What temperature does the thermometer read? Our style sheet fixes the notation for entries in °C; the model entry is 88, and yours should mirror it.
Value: 37
